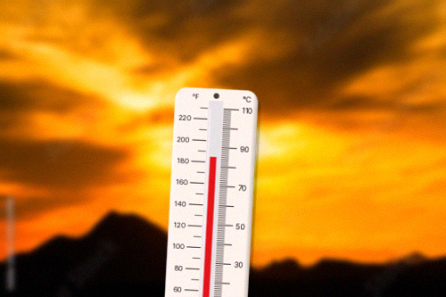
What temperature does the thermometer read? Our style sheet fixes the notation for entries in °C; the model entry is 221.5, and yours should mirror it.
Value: 85
